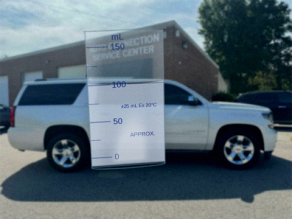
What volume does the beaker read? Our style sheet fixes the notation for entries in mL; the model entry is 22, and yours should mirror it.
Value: 100
